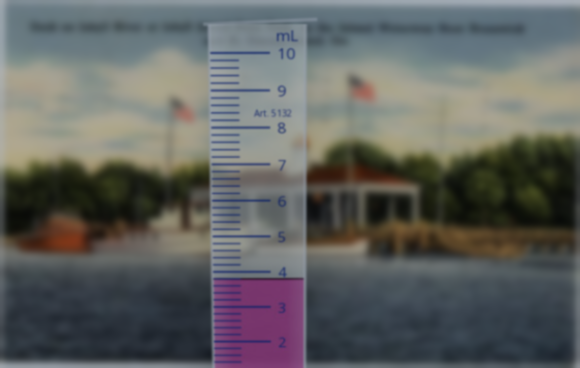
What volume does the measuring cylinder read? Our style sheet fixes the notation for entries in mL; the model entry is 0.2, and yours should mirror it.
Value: 3.8
